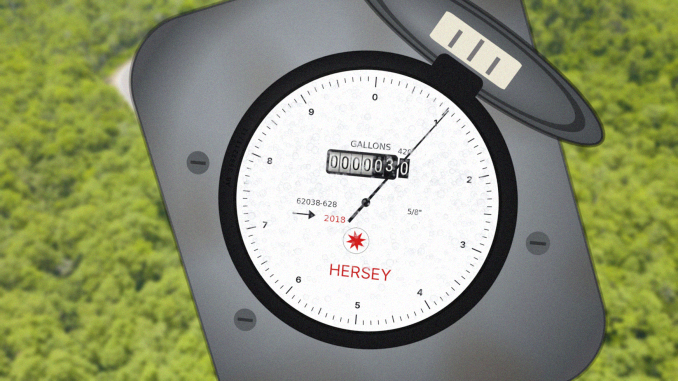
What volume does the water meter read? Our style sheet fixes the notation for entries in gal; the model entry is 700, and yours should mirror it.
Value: 31.0
